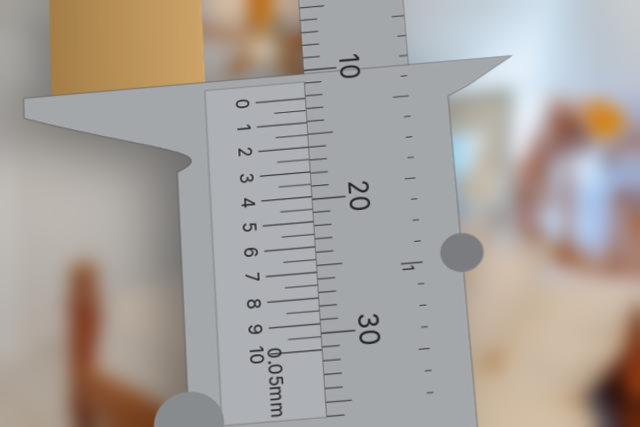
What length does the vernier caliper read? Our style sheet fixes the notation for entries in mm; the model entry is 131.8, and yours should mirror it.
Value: 12.2
